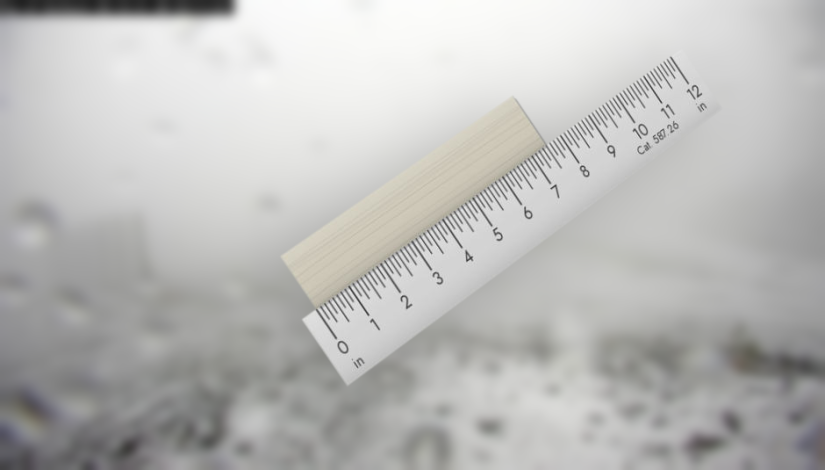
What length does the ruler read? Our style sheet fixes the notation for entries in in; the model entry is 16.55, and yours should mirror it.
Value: 7.5
